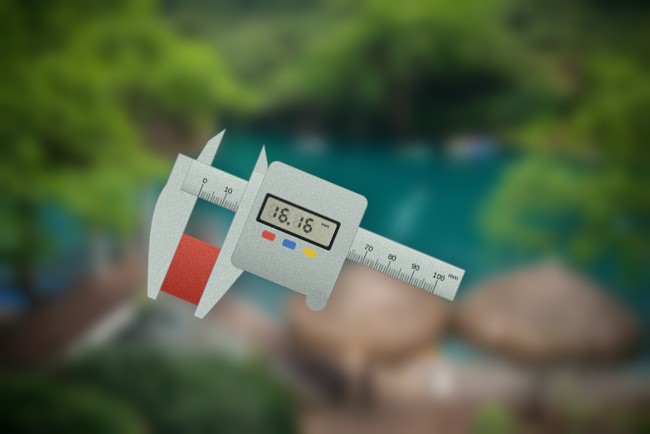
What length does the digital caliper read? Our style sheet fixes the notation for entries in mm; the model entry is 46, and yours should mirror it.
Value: 16.16
